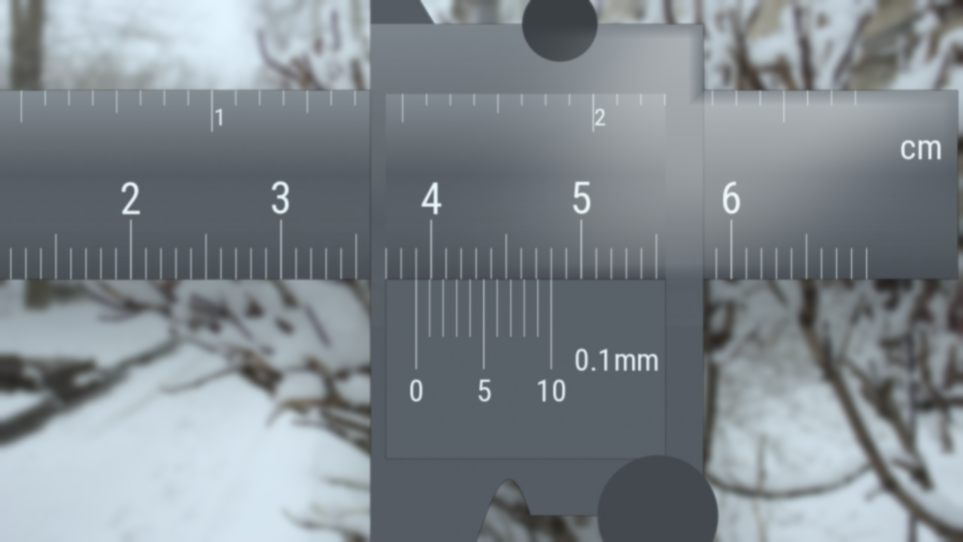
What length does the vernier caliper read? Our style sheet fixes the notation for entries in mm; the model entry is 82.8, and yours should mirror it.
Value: 39.0
